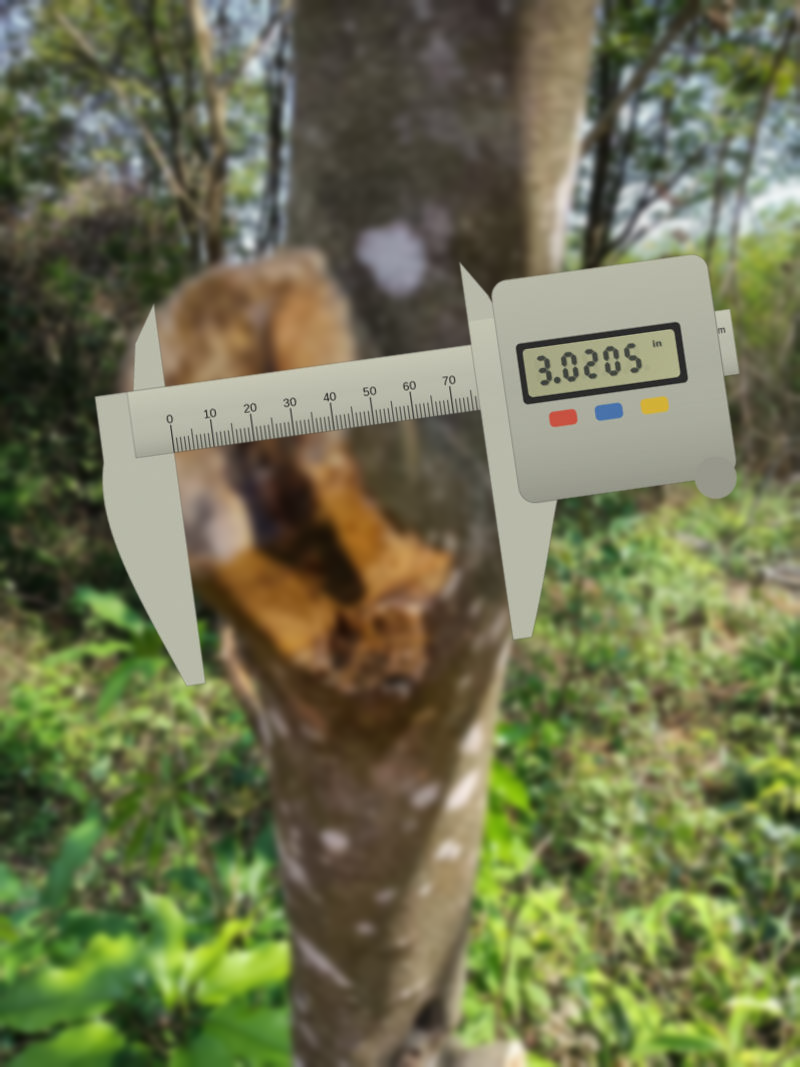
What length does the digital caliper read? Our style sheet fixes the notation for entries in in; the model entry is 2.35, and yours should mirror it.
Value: 3.0205
